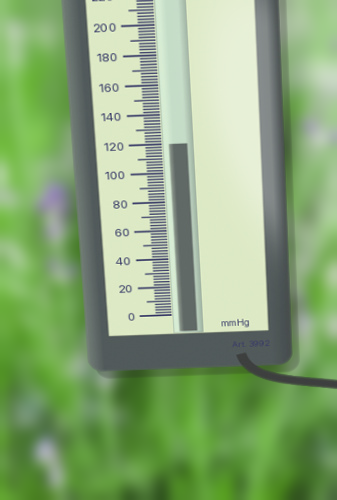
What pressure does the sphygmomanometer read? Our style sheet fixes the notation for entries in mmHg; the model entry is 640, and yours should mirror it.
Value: 120
